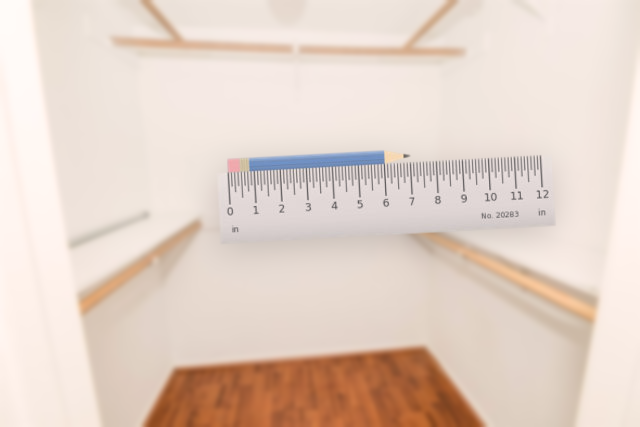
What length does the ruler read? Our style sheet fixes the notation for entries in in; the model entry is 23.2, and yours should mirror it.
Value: 7
